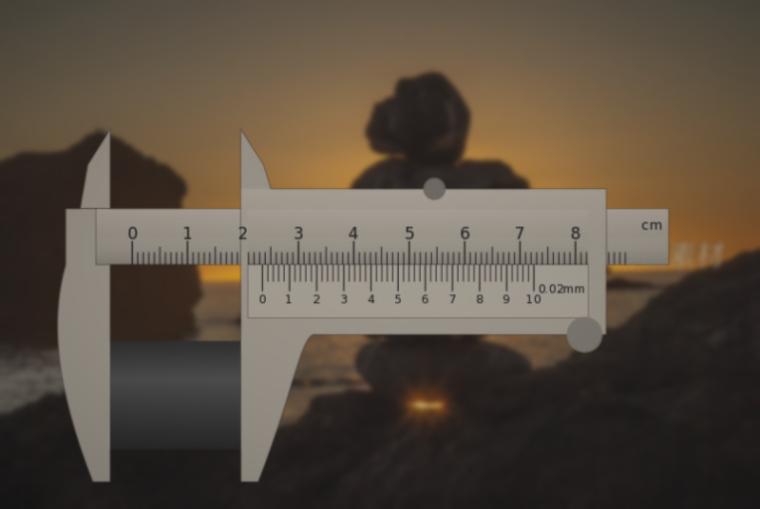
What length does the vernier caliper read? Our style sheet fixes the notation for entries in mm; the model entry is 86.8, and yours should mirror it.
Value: 23.5
